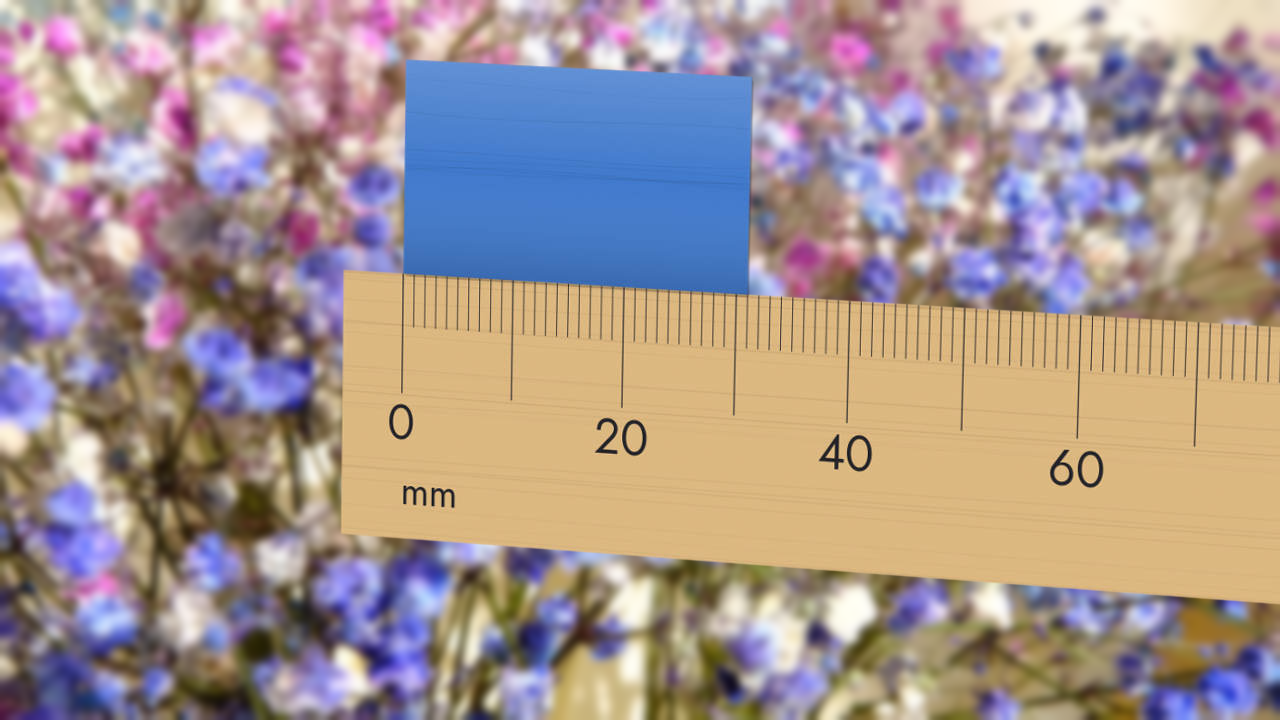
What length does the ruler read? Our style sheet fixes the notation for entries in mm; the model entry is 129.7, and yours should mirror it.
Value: 31
